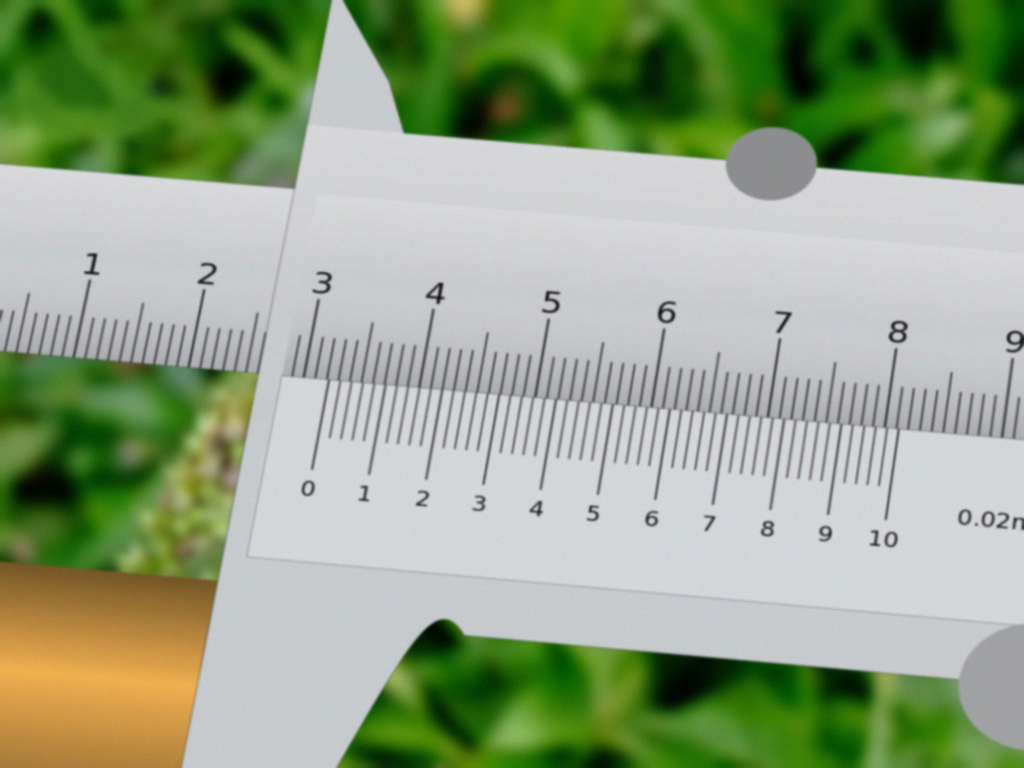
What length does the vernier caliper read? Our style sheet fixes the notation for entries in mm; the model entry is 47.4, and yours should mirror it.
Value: 32.2
